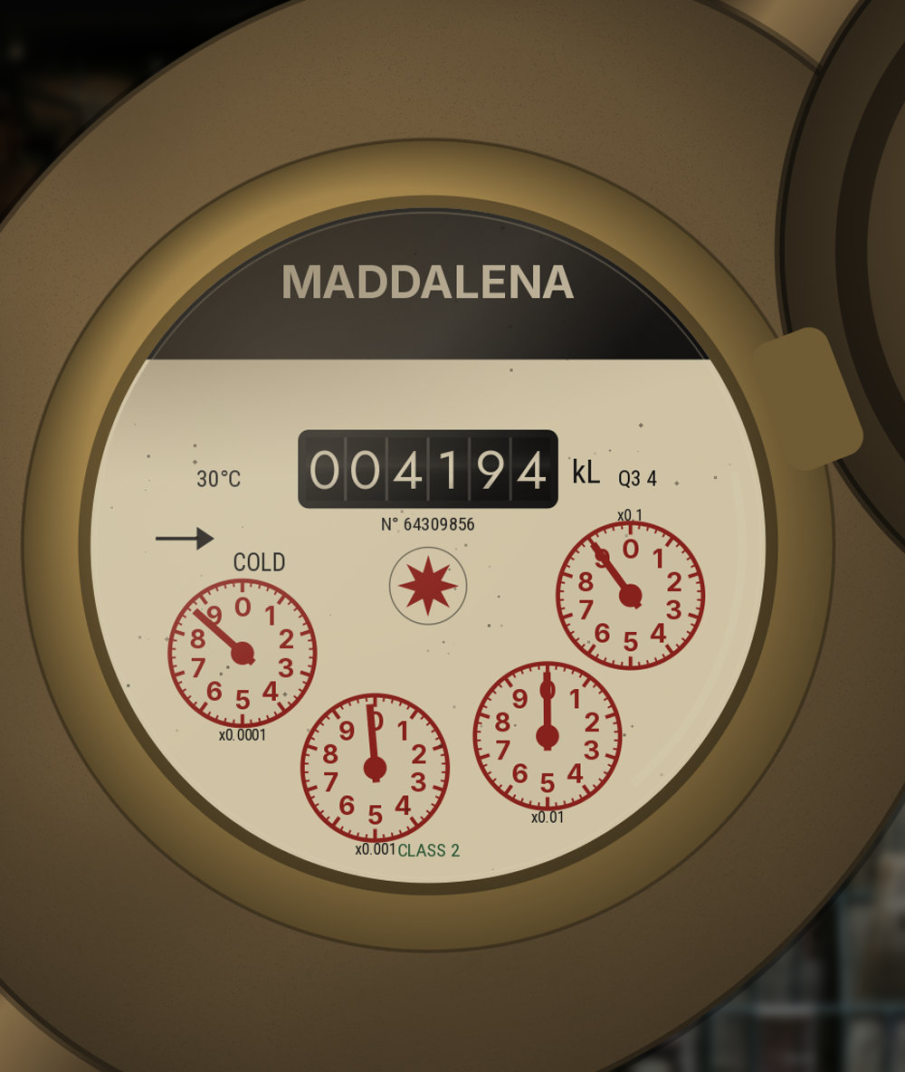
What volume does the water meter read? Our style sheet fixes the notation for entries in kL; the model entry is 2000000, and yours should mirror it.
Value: 4194.8998
